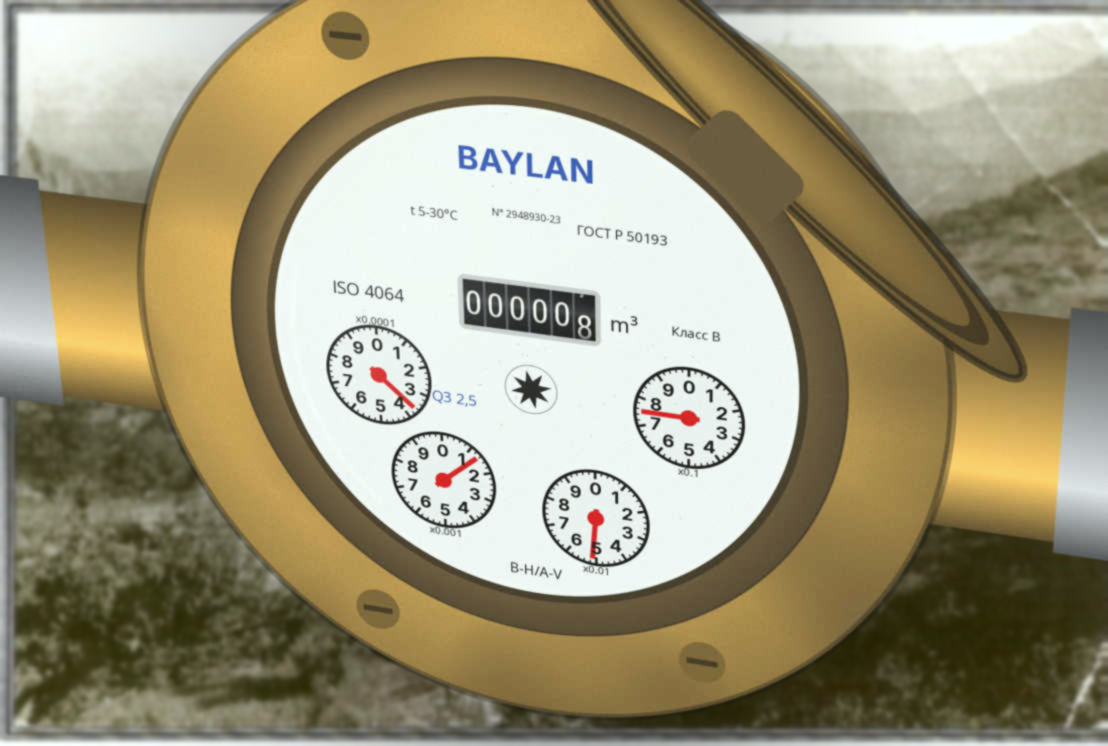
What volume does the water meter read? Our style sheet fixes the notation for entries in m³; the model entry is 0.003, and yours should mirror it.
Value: 7.7513
